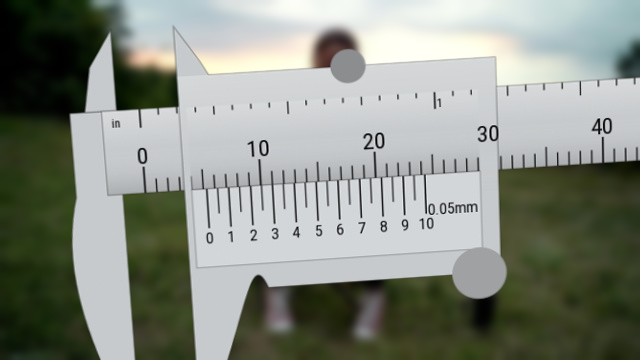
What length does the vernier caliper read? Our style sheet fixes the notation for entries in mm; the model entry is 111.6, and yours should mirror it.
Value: 5.3
